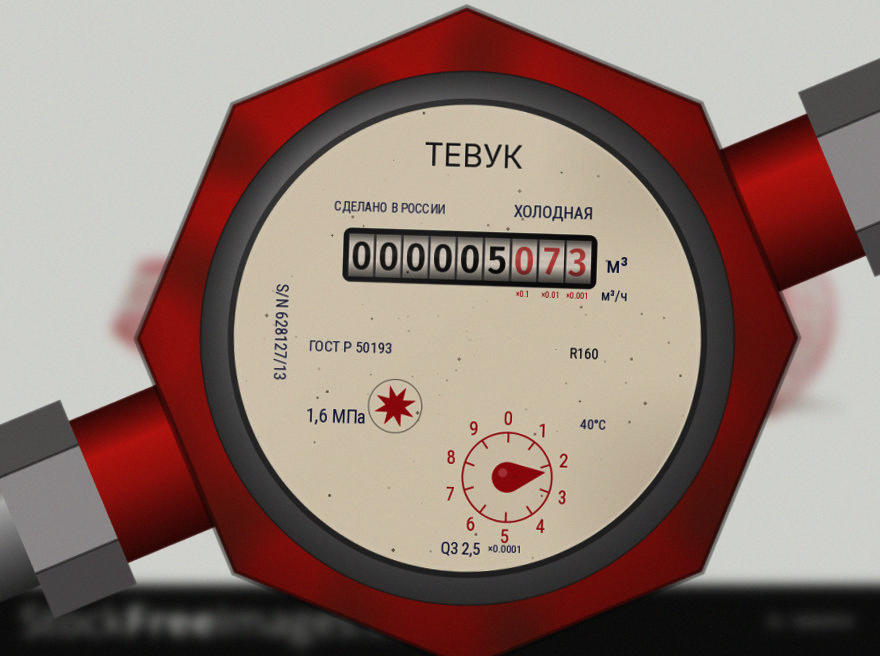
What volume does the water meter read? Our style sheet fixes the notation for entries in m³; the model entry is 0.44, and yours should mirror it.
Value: 5.0732
